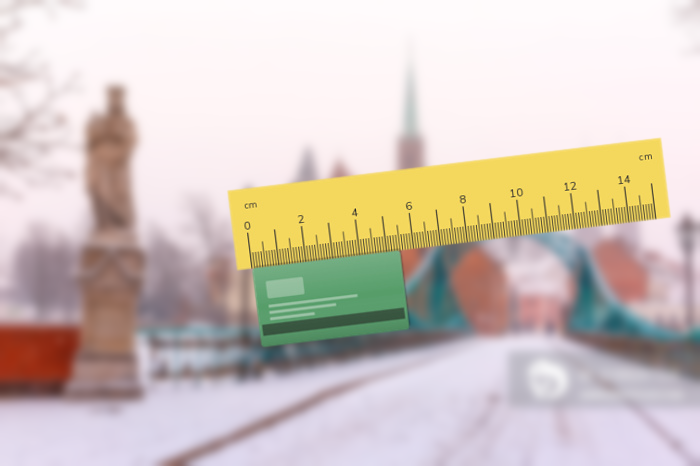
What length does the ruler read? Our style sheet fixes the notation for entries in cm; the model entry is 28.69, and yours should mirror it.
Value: 5.5
